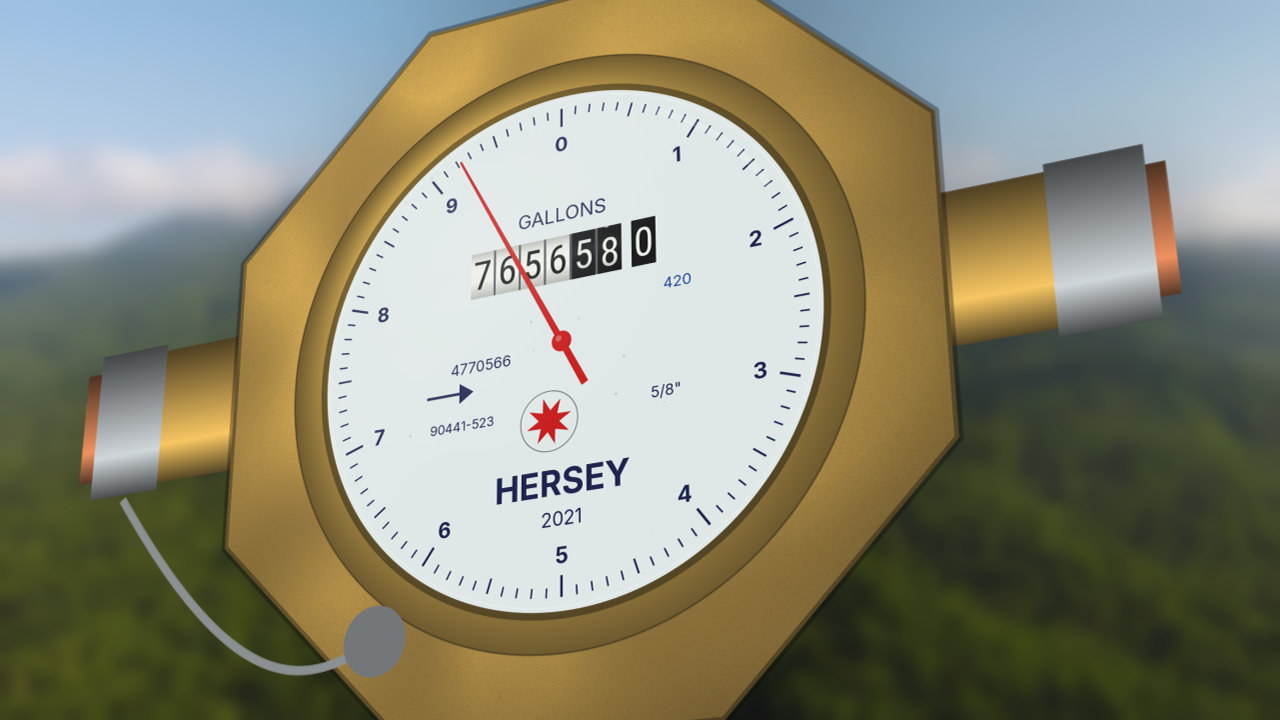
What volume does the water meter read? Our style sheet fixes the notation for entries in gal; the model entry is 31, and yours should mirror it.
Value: 7656579.2
